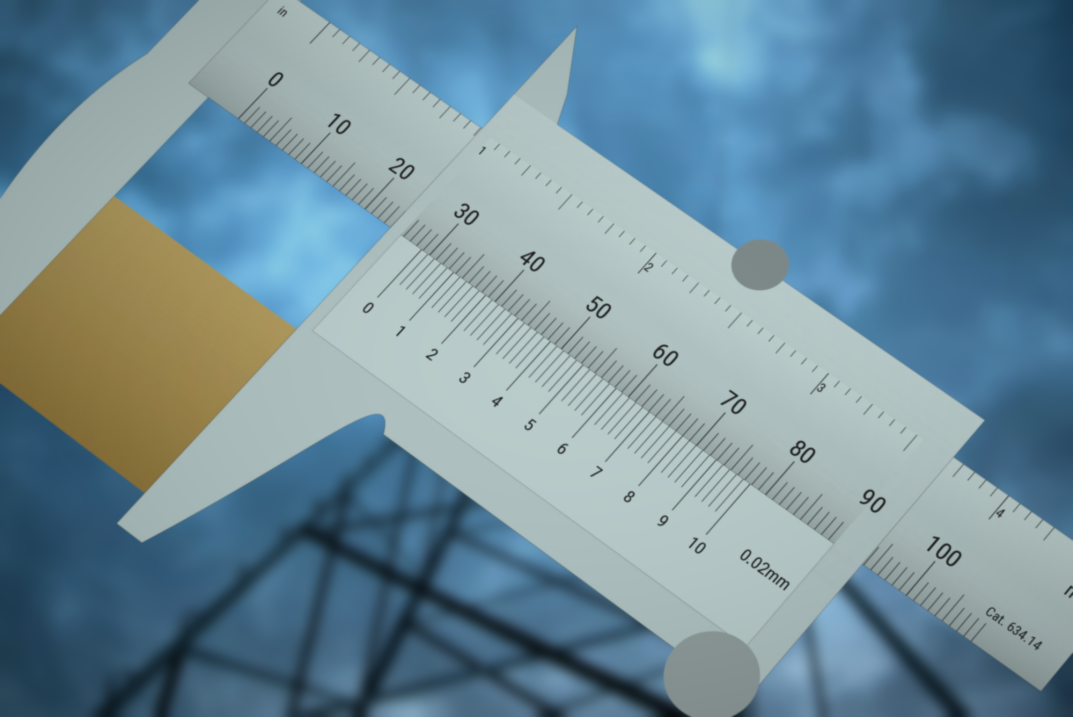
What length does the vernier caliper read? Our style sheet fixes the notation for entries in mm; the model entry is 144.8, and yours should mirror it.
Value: 28.8
